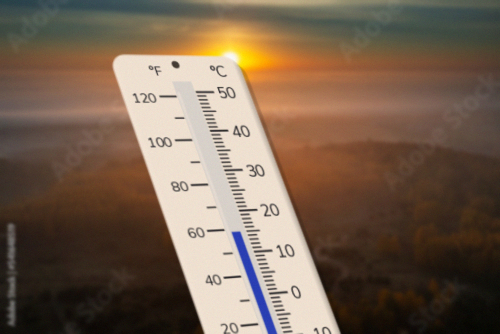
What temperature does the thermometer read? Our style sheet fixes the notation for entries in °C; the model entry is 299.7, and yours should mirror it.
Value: 15
